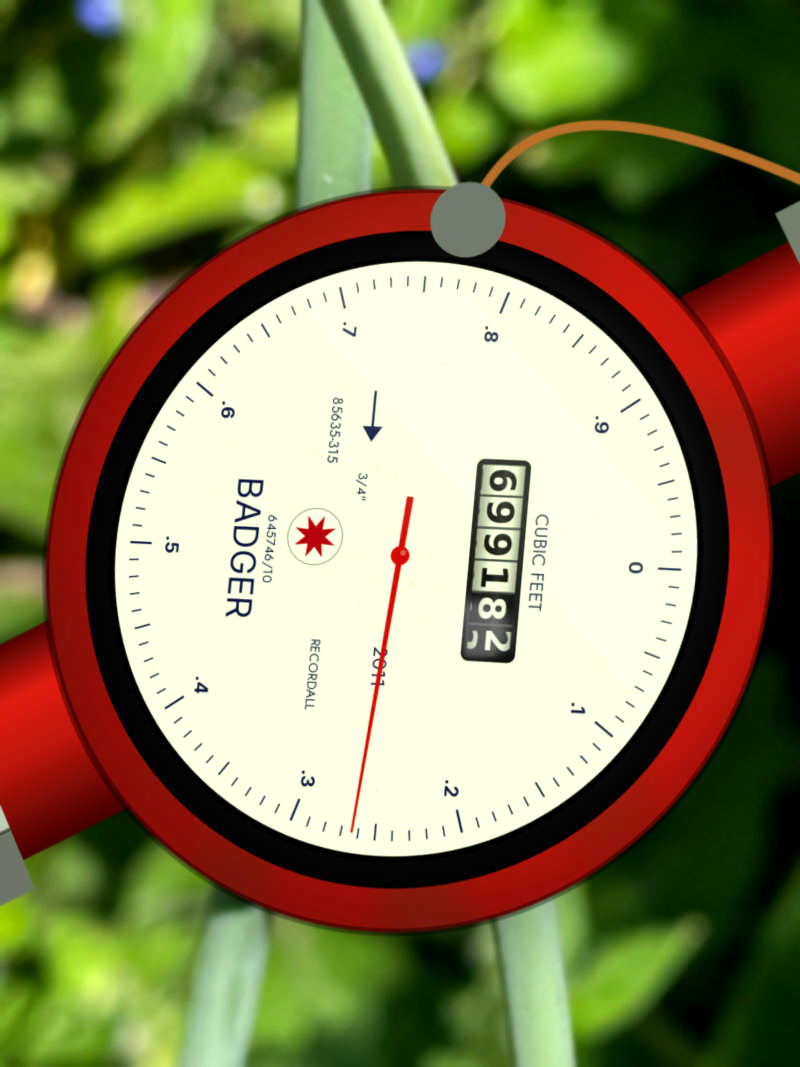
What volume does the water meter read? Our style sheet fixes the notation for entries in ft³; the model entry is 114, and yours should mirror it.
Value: 699182.26
